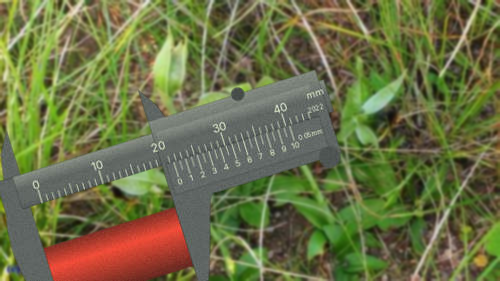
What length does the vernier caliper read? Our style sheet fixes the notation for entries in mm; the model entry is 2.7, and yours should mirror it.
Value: 21.6
